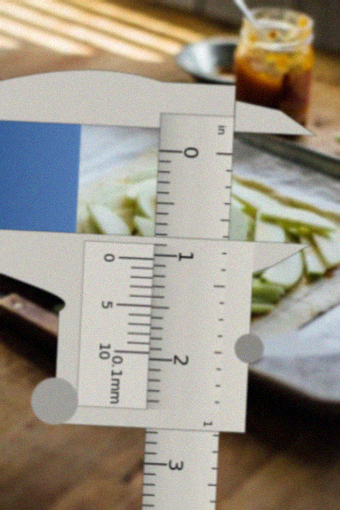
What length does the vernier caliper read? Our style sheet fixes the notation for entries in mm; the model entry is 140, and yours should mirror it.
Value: 10.4
